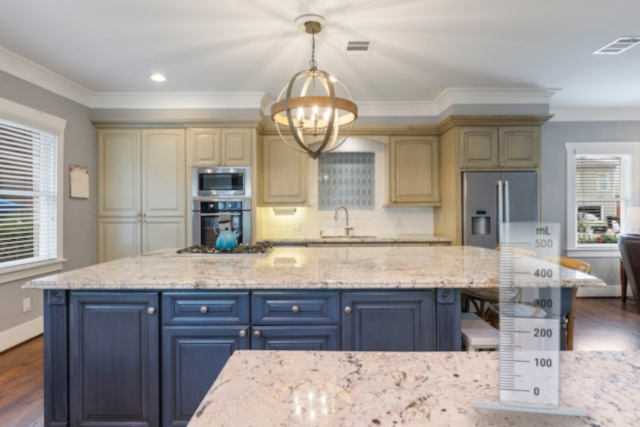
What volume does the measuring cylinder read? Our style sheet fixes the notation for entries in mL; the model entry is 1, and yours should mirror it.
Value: 250
